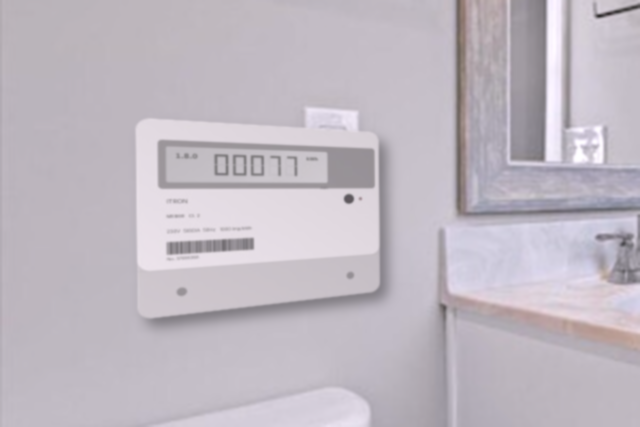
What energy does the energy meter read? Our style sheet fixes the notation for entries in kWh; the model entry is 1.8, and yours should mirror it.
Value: 77
